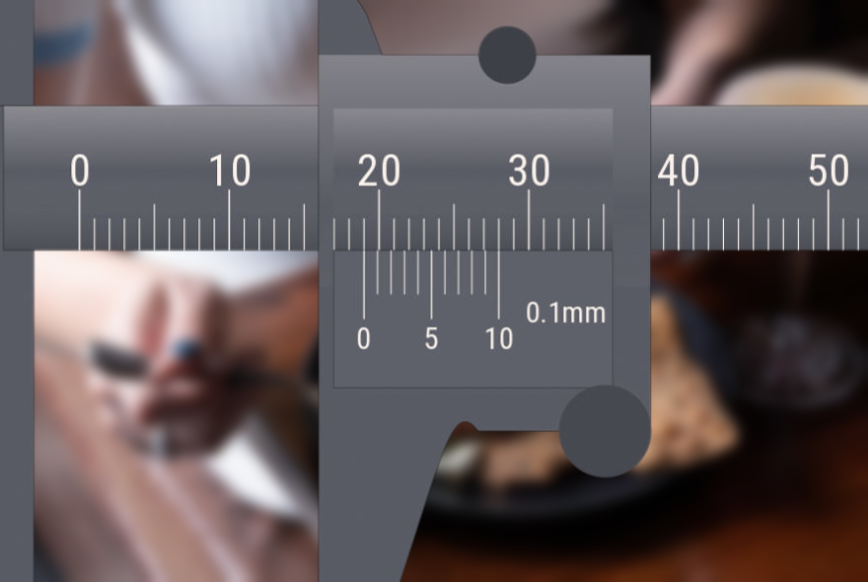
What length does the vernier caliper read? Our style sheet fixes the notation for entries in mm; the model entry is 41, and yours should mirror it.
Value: 19.0
